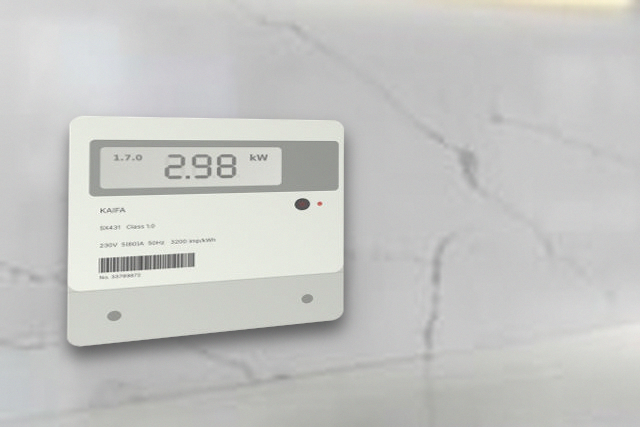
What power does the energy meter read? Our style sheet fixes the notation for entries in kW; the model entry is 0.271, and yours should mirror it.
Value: 2.98
